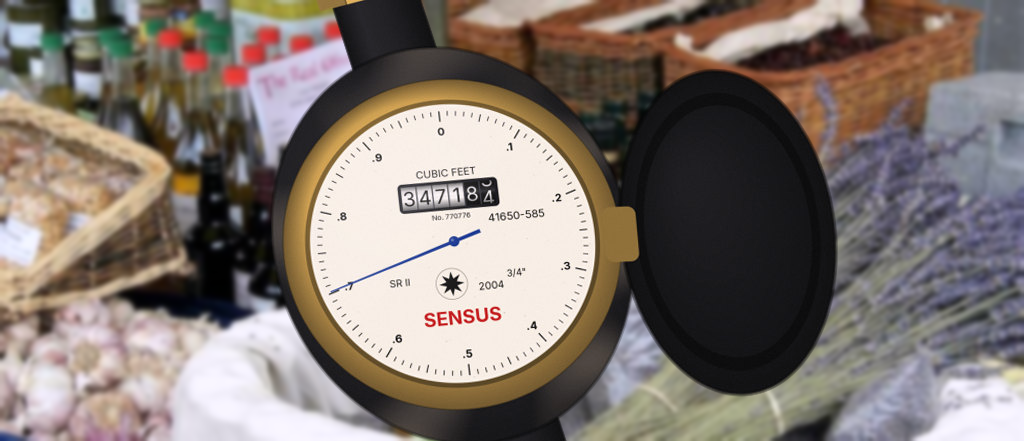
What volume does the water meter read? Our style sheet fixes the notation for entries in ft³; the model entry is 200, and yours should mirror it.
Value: 347183.70
